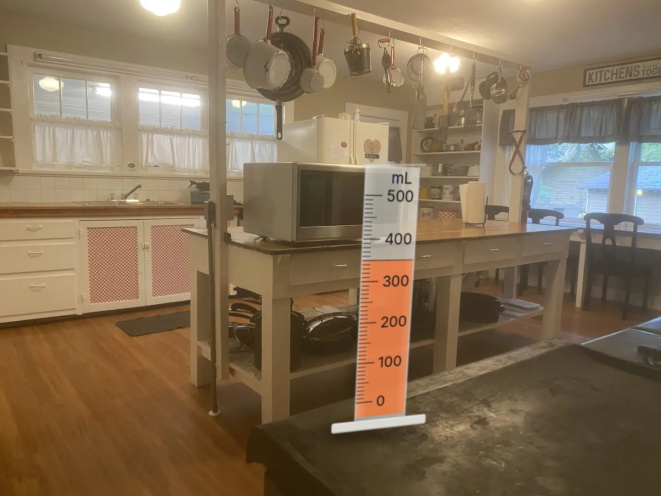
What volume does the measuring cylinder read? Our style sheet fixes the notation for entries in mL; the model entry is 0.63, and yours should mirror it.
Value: 350
